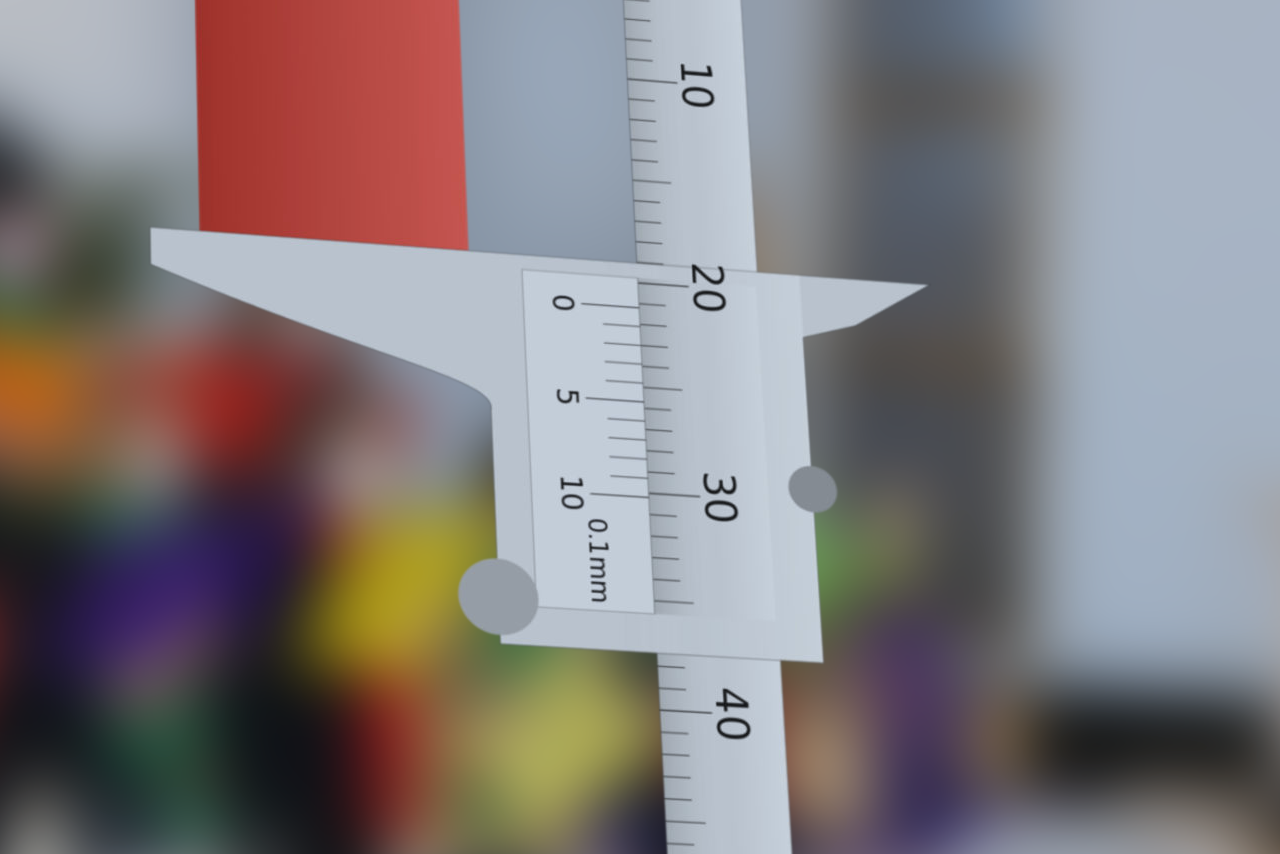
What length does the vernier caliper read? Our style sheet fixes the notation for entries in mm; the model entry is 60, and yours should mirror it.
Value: 21.2
